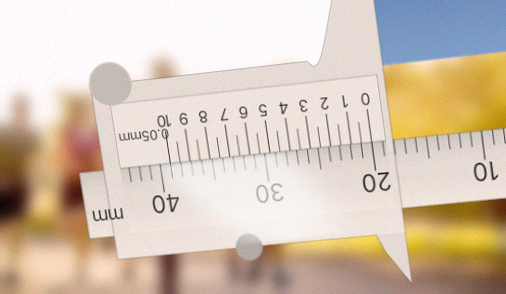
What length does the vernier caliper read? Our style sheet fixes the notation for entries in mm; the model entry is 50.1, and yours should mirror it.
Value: 20.0
